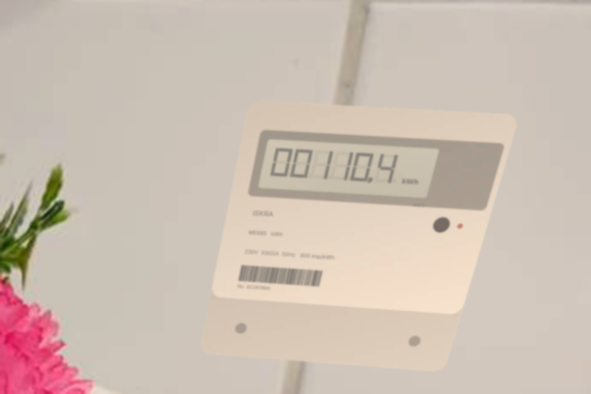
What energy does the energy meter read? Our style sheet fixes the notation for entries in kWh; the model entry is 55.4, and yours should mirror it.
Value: 110.4
